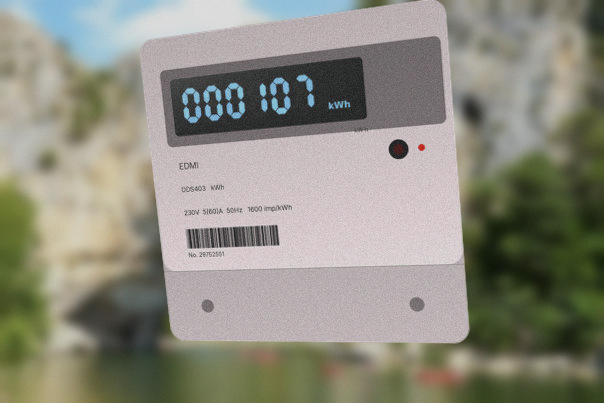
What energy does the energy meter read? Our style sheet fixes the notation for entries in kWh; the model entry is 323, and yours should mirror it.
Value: 107
